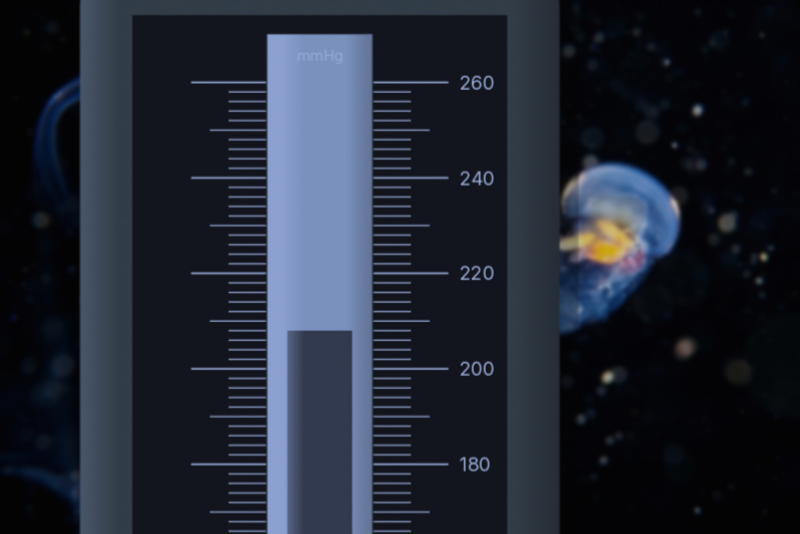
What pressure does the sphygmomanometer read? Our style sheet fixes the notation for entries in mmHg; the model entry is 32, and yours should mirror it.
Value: 208
